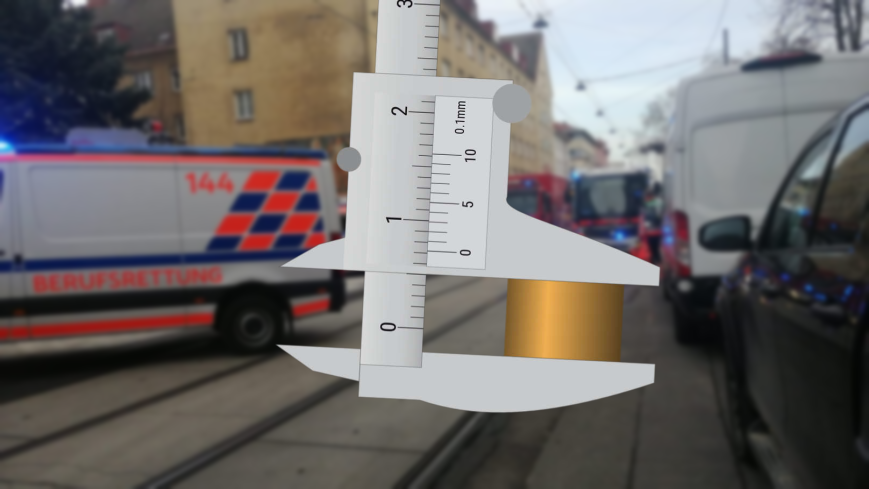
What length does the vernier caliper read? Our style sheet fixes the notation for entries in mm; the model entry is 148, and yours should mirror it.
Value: 7.2
